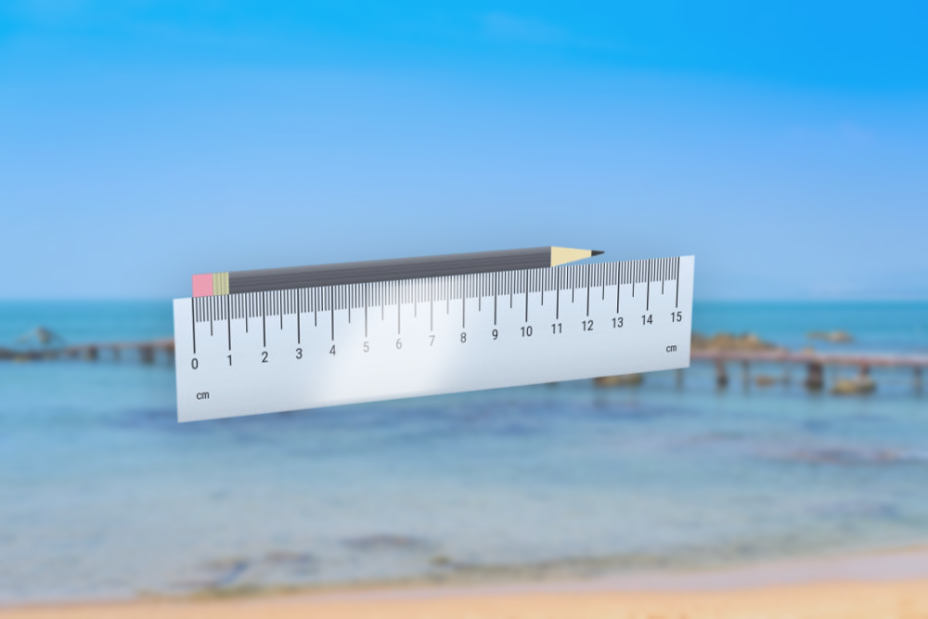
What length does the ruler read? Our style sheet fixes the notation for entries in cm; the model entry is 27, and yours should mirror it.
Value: 12.5
